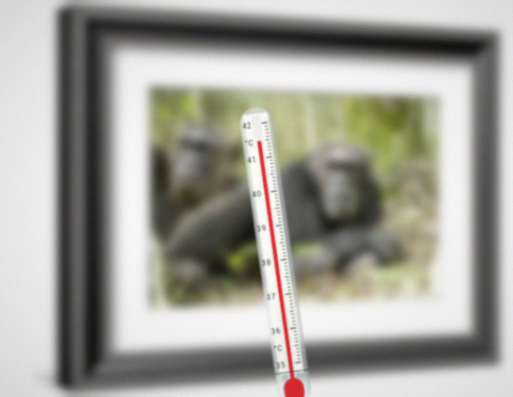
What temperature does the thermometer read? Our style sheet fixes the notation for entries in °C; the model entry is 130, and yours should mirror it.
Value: 41.5
